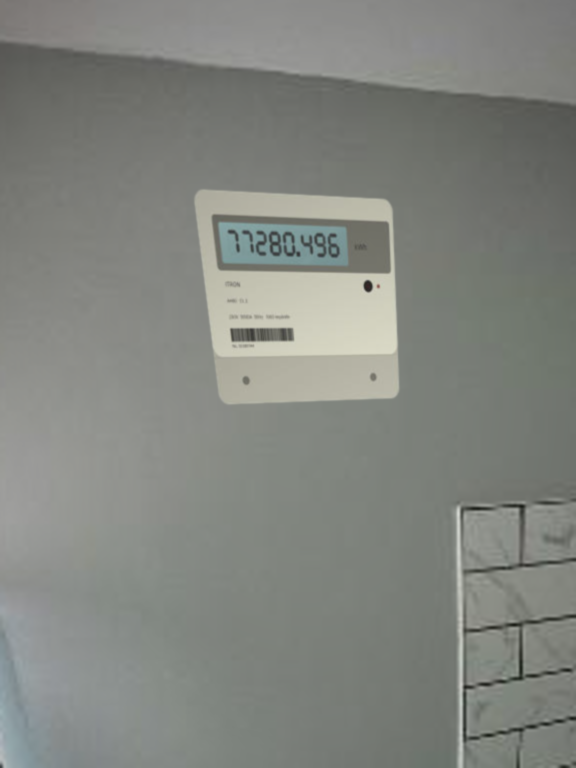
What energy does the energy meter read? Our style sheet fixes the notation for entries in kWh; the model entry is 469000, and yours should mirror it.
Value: 77280.496
